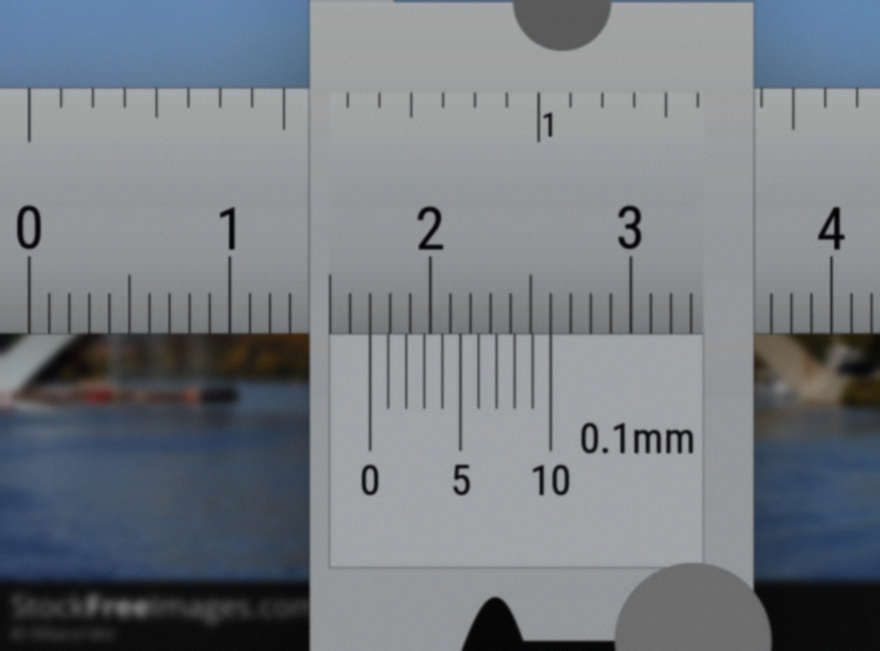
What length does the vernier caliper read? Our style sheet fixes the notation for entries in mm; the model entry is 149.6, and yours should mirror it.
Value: 17.0
